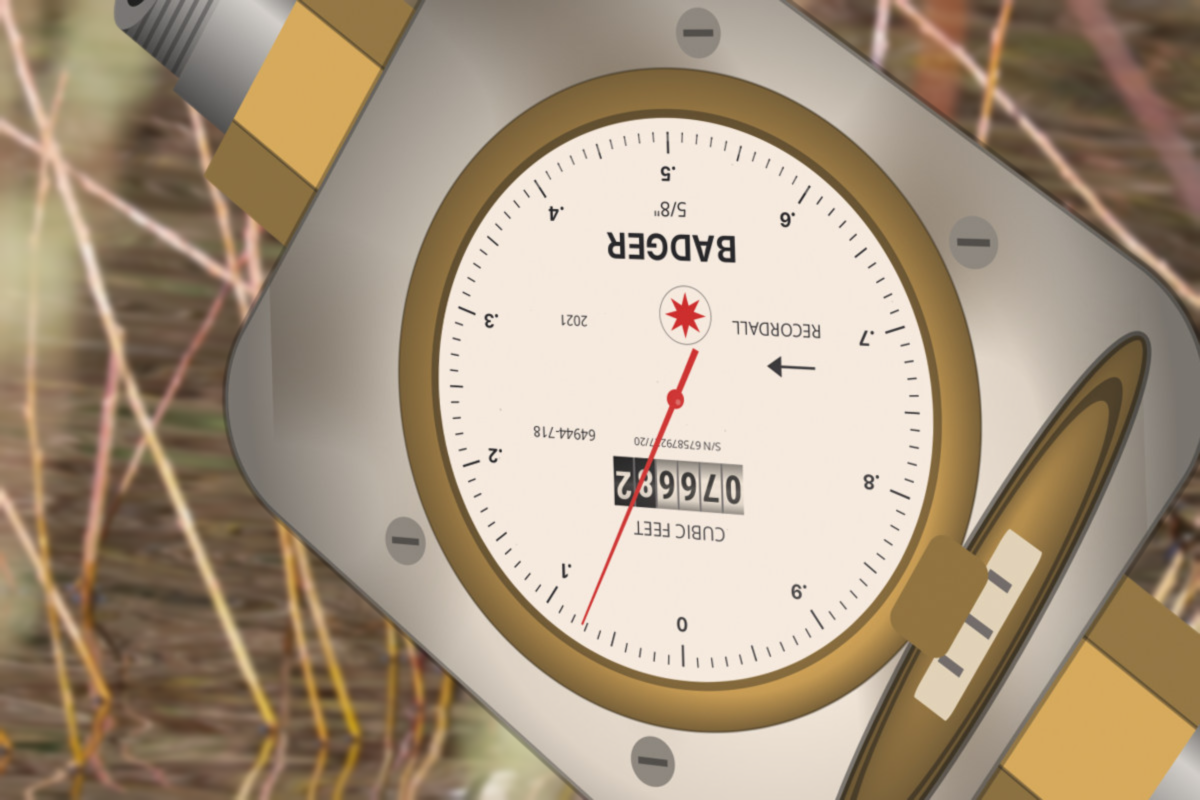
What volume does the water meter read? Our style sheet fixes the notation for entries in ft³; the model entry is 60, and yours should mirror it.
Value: 76682.07
